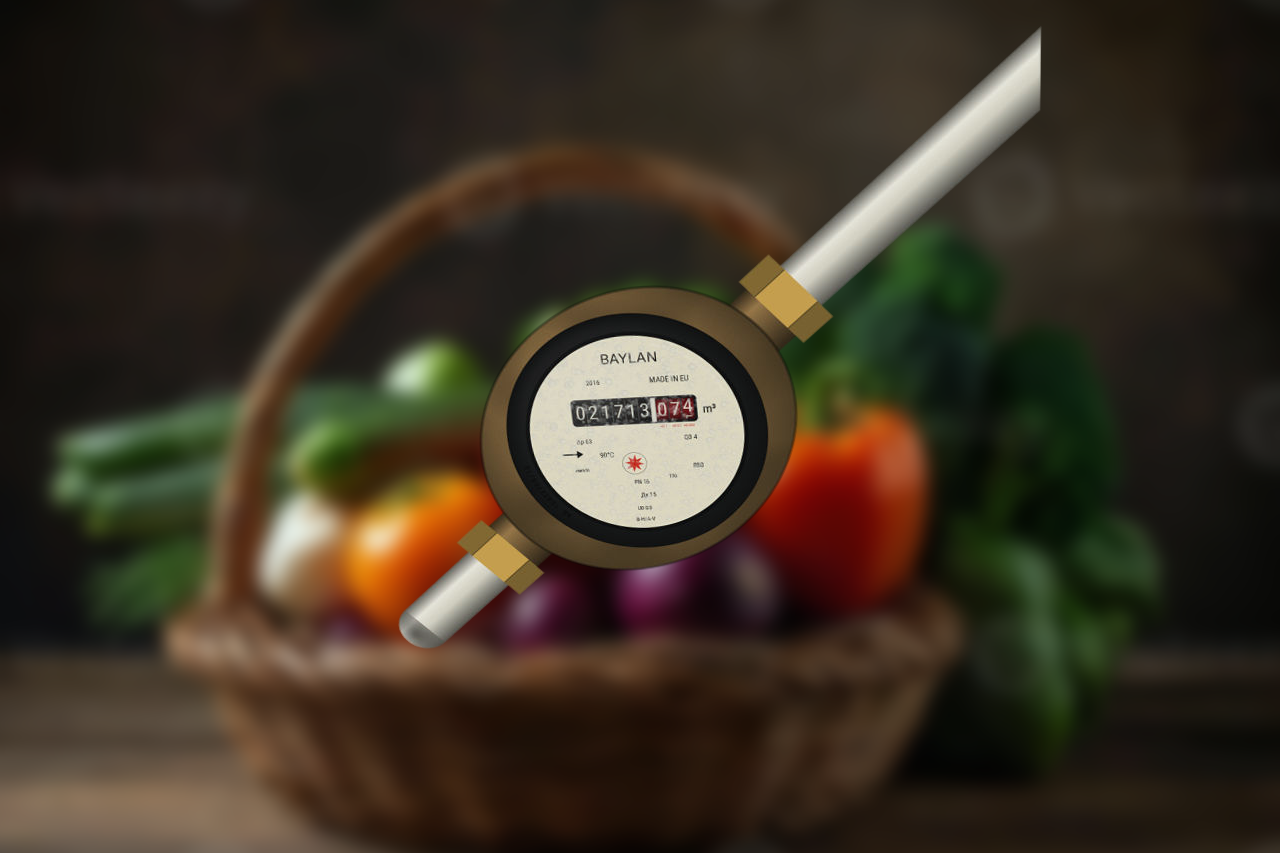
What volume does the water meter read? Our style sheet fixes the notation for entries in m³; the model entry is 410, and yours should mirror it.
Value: 21713.074
